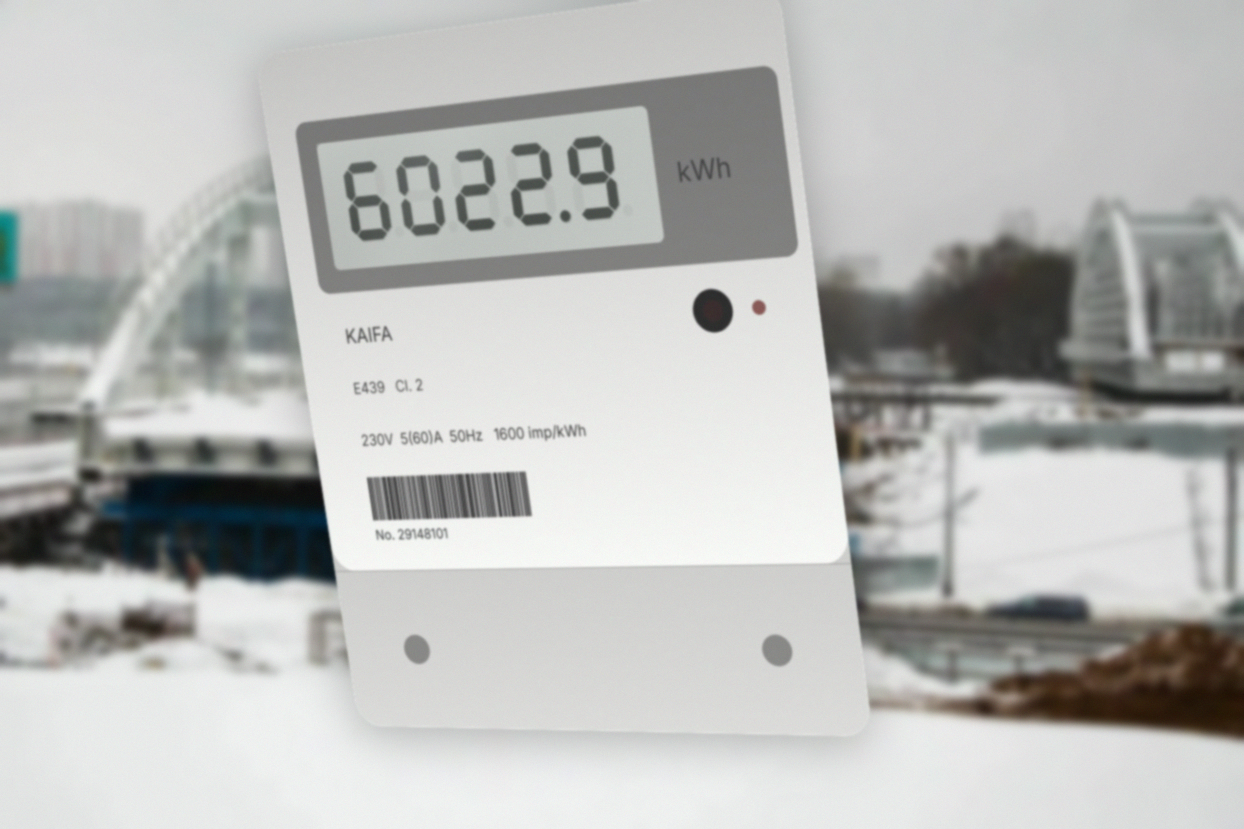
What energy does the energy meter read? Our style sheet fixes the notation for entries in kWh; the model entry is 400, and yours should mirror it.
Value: 6022.9
